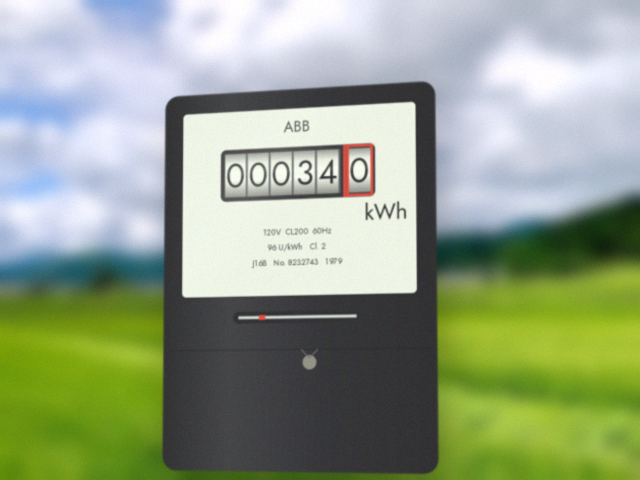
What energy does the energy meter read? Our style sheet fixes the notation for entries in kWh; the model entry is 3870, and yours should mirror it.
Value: 34.0
